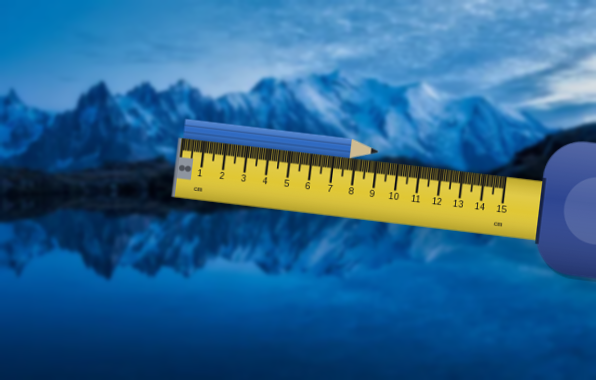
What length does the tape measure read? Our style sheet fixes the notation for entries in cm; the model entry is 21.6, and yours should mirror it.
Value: 9
